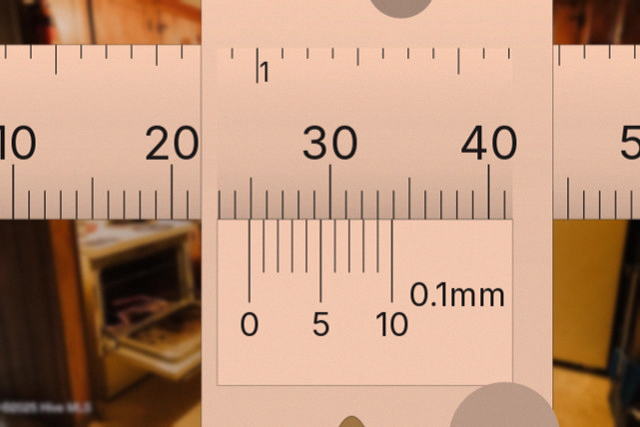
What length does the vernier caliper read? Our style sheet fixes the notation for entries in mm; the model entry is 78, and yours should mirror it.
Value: 24.9
